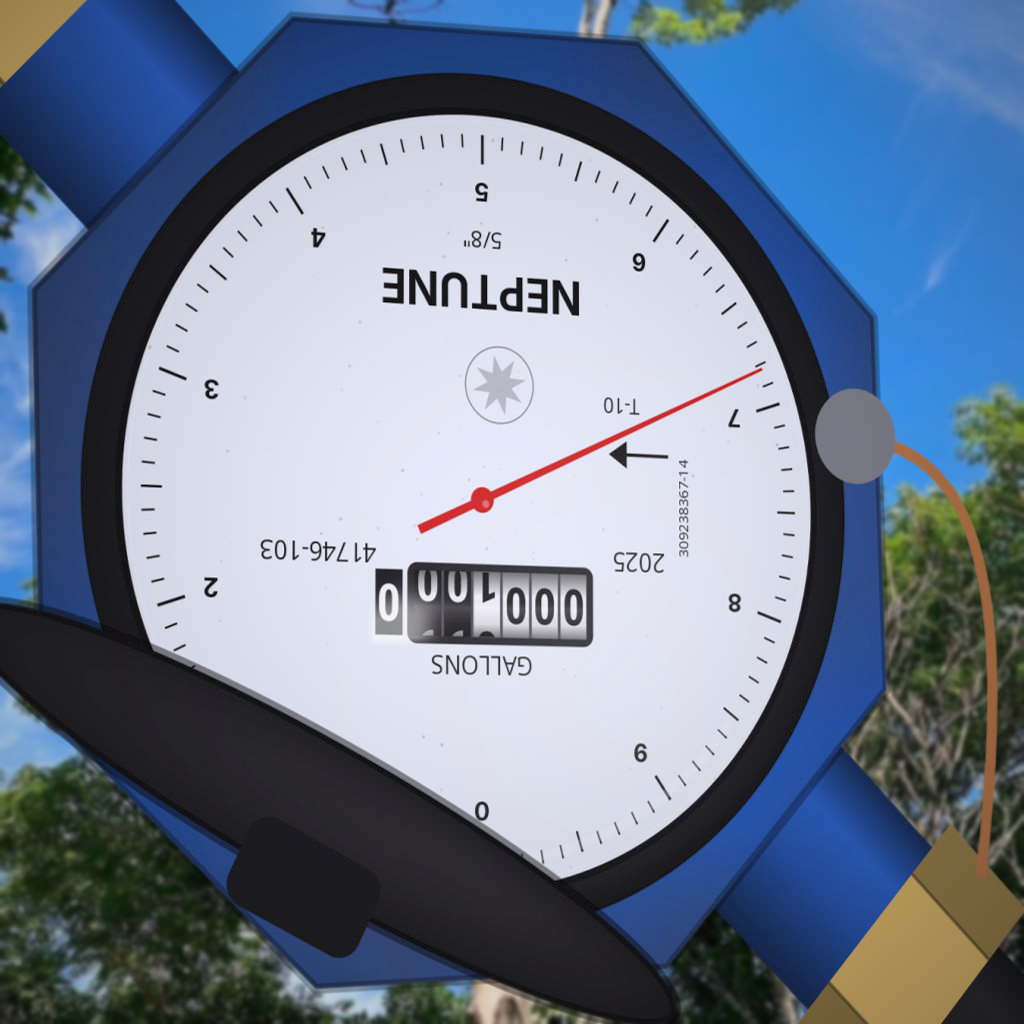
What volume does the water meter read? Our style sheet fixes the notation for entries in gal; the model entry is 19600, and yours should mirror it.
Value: 996.8
